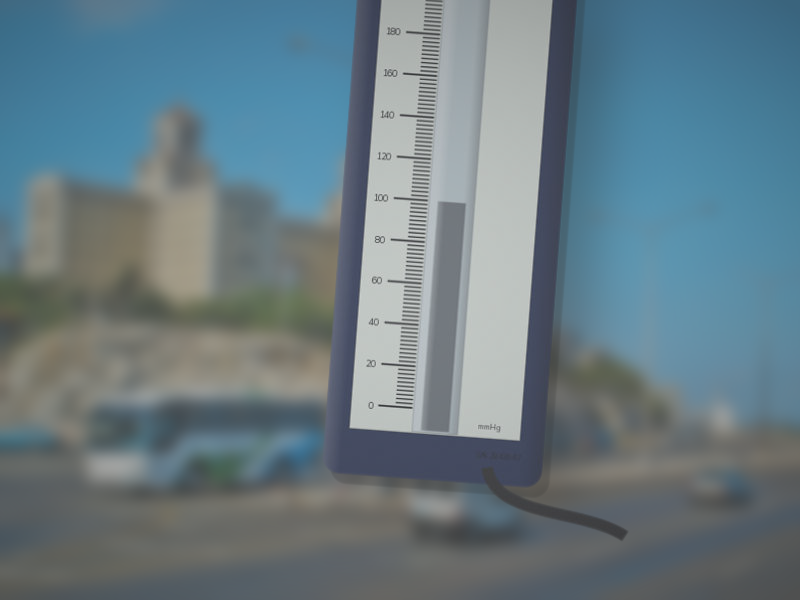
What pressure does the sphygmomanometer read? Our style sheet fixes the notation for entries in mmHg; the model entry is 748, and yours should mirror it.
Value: 100
